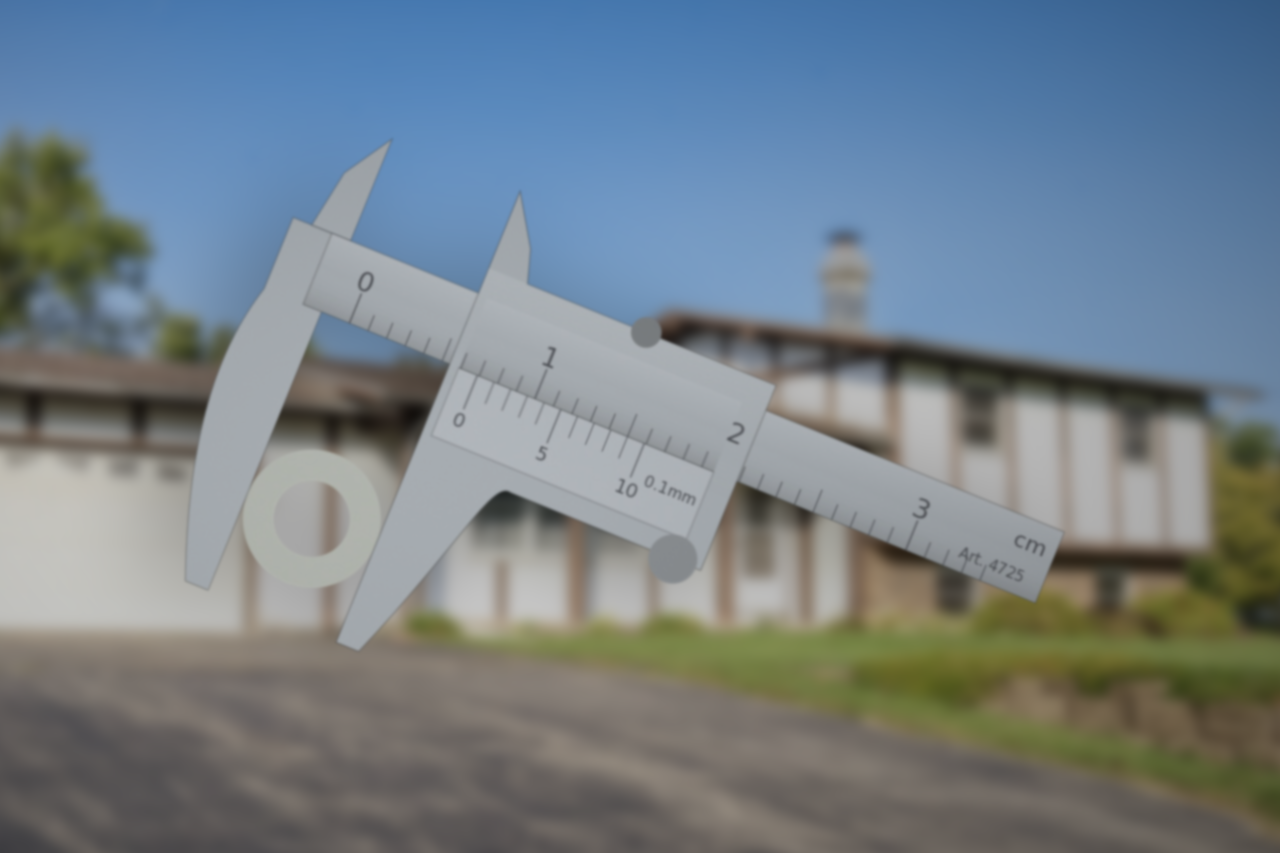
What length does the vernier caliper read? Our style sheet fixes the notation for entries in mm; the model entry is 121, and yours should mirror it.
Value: 6.9
